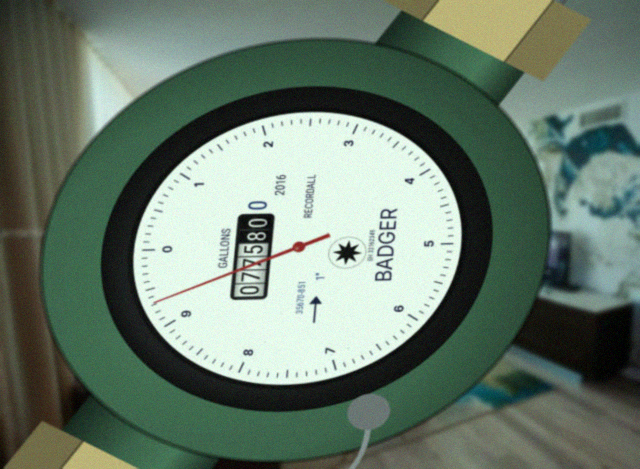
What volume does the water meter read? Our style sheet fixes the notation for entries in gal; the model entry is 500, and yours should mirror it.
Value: 775799.3
